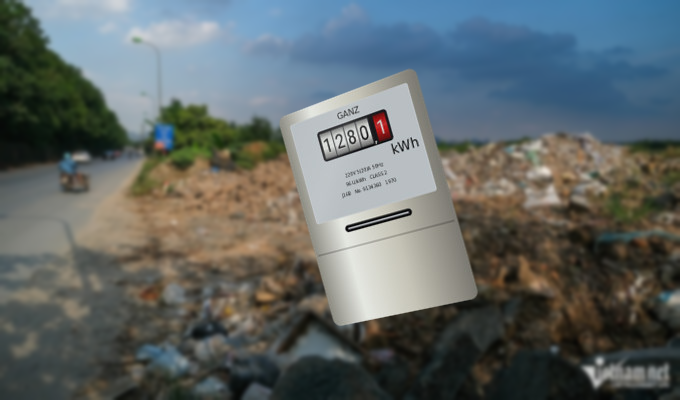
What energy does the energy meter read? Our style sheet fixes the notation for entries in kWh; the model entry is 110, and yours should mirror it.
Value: 1280.1
